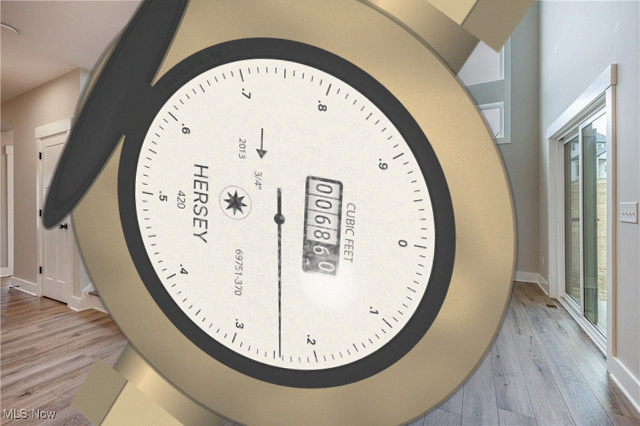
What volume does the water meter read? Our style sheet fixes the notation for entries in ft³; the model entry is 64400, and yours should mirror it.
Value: 6860.24
